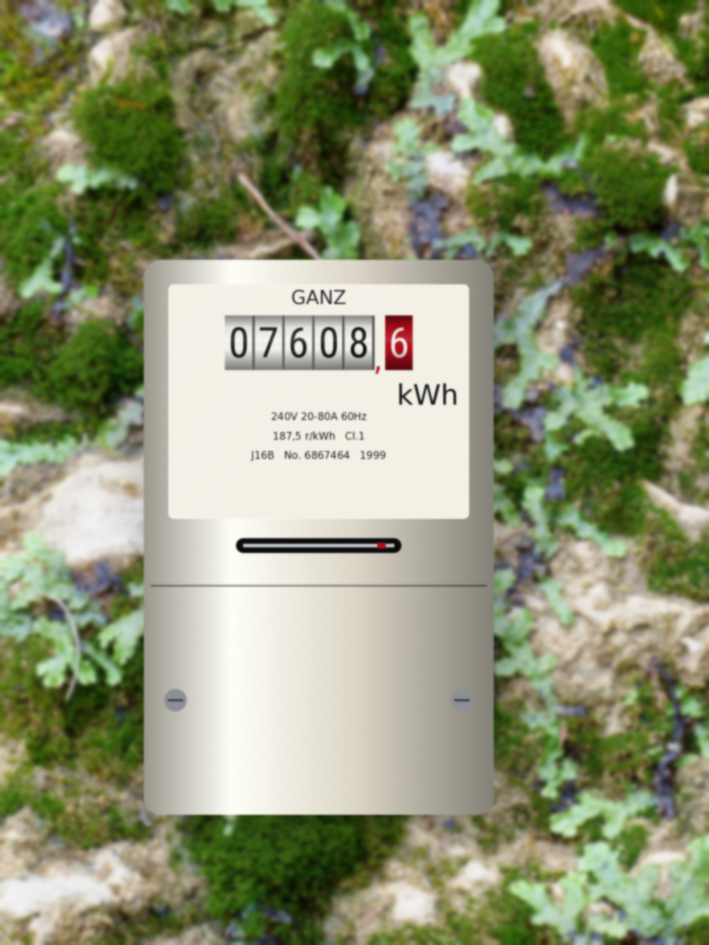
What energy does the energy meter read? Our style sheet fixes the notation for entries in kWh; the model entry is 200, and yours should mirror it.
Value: 7608.6
